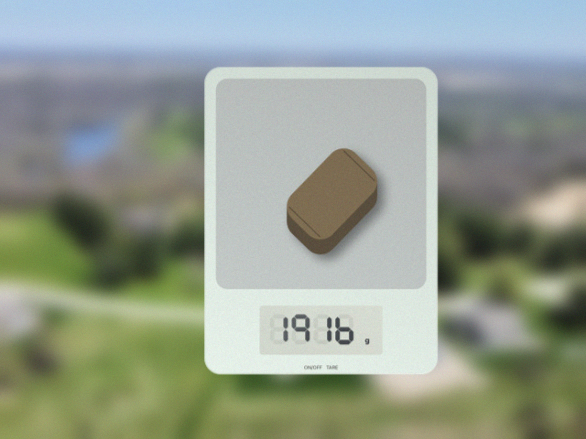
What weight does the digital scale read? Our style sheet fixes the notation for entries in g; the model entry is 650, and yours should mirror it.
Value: 1916
